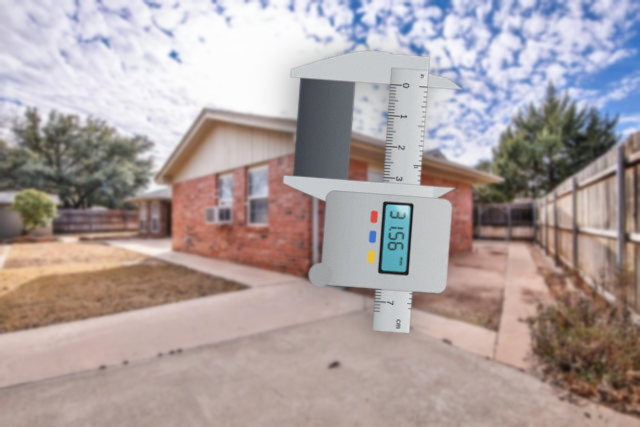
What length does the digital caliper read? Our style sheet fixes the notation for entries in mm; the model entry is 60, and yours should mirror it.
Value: 31.56
